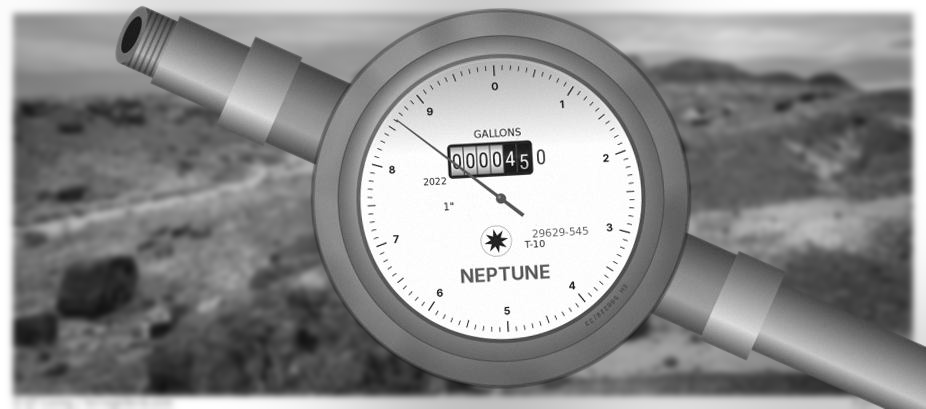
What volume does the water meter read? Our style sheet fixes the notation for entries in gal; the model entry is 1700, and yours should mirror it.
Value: 448.6
